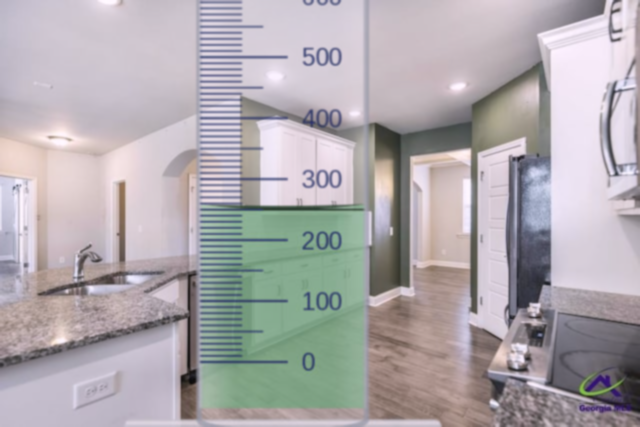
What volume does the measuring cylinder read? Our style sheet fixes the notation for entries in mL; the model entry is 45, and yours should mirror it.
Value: 250
